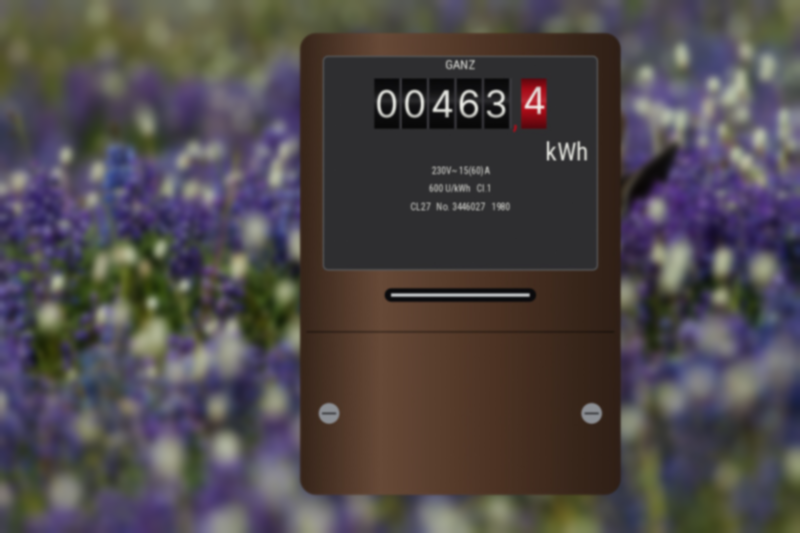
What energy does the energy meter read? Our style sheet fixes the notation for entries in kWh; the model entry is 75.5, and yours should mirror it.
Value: 463.4
